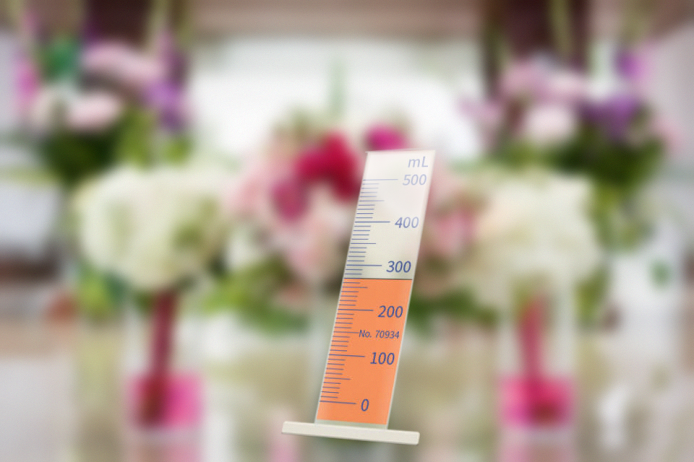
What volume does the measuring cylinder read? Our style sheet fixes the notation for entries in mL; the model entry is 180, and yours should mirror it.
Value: 270
